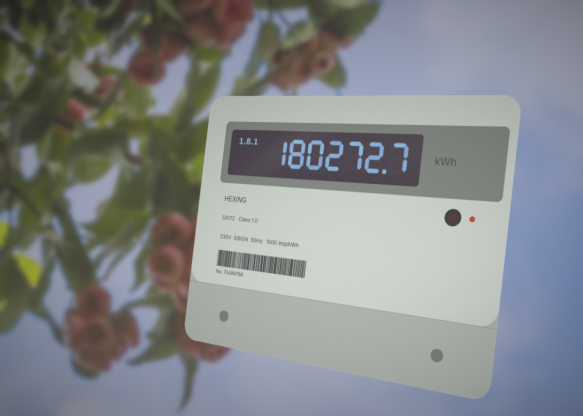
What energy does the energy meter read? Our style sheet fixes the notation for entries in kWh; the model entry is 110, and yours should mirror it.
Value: 180272.7
